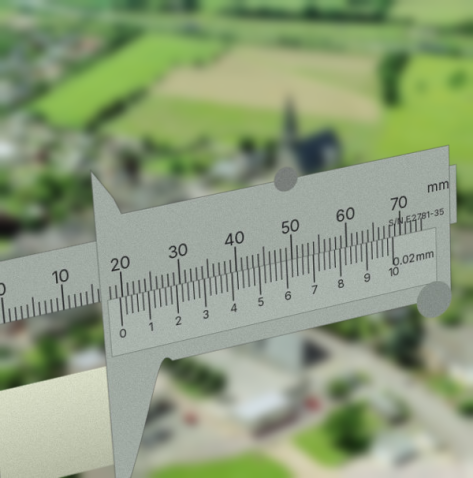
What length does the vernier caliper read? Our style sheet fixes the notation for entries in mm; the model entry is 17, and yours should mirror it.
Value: 19.6
